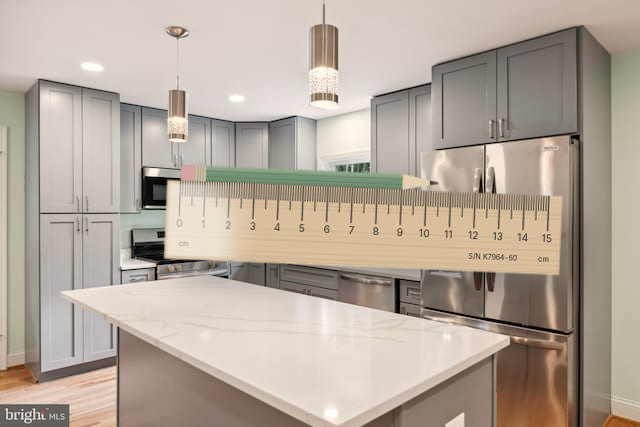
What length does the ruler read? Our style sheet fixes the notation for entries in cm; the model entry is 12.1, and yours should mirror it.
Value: 10.5
